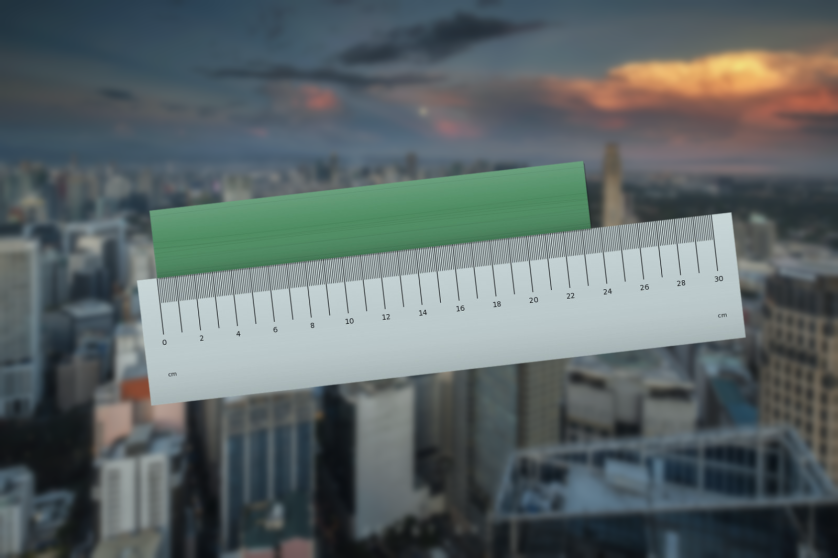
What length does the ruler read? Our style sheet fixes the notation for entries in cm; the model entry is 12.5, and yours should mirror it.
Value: 23.5
